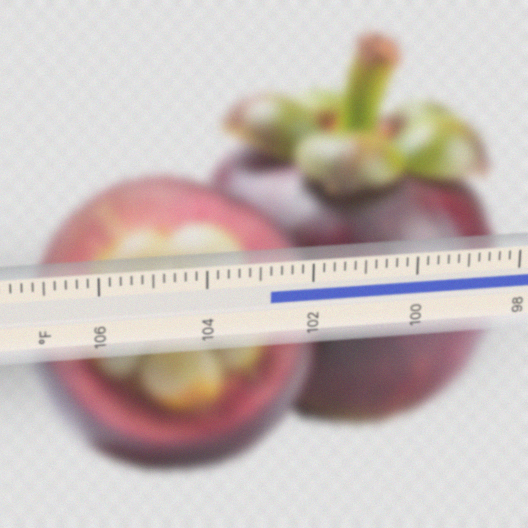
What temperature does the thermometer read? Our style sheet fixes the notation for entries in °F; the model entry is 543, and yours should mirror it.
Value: 102.8
